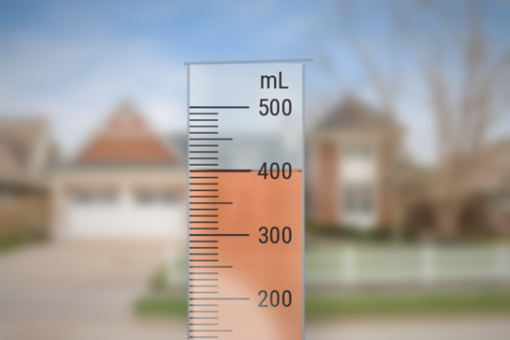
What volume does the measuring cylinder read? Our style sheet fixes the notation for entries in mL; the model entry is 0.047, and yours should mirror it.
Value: 400
